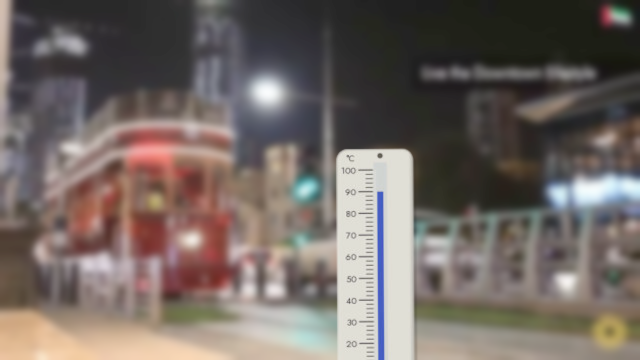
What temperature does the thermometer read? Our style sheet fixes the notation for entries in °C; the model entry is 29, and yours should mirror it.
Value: 90
